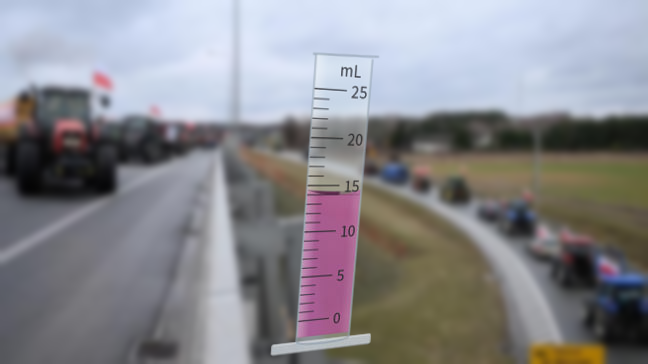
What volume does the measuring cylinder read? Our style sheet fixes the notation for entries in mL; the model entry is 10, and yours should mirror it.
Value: 14
